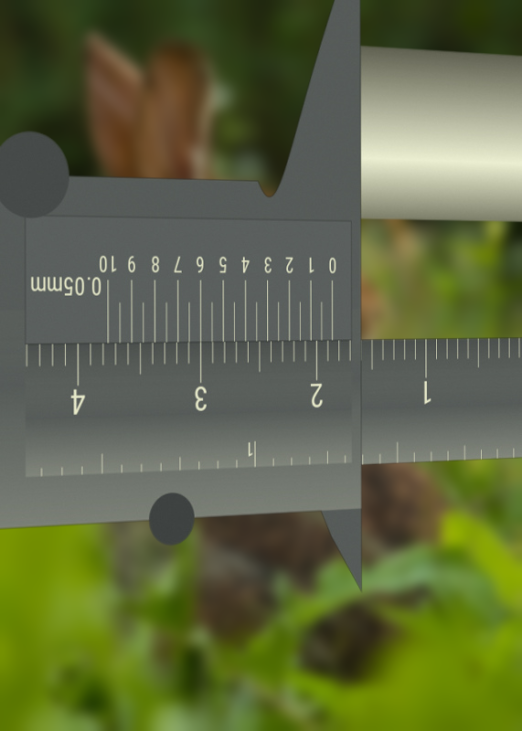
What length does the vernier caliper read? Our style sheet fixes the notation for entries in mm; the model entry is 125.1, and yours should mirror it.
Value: 18.6
